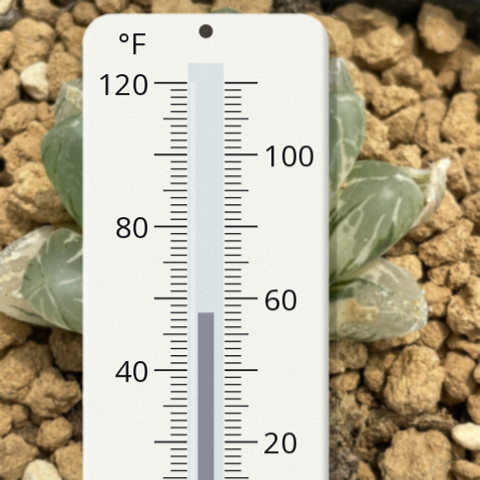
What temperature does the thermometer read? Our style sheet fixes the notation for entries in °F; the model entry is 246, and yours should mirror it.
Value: 56
